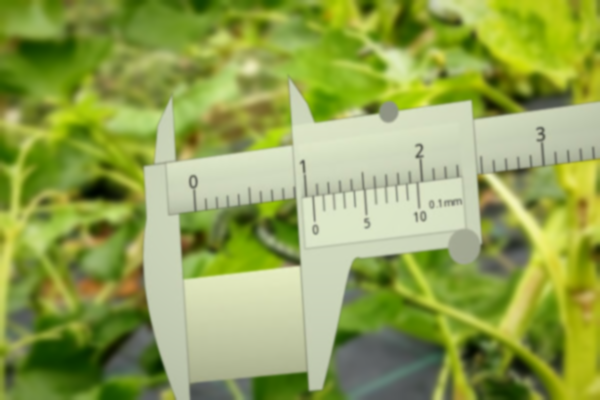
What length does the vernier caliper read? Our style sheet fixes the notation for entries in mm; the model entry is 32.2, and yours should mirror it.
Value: 10.6
